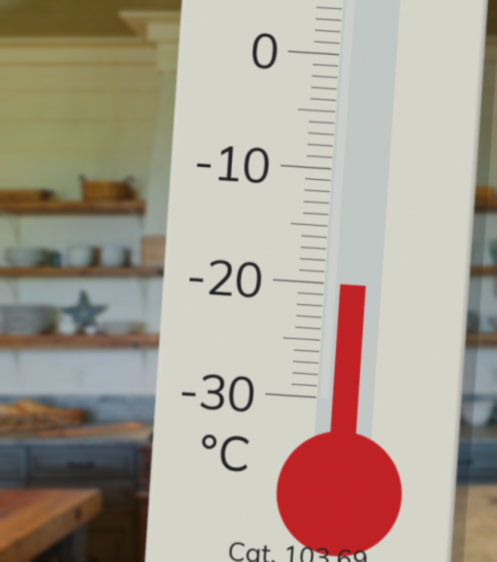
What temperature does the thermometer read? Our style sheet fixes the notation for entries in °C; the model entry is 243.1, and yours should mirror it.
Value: -20
